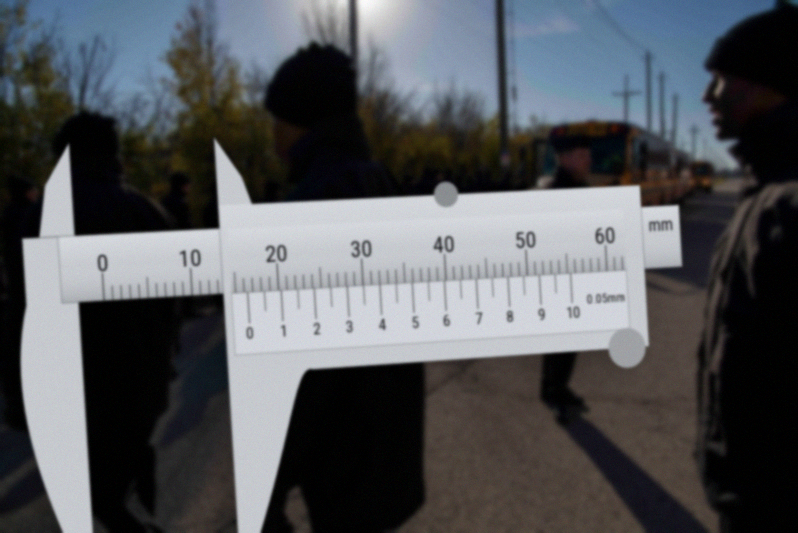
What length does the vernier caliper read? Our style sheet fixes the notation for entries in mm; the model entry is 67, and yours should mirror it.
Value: 16.4
